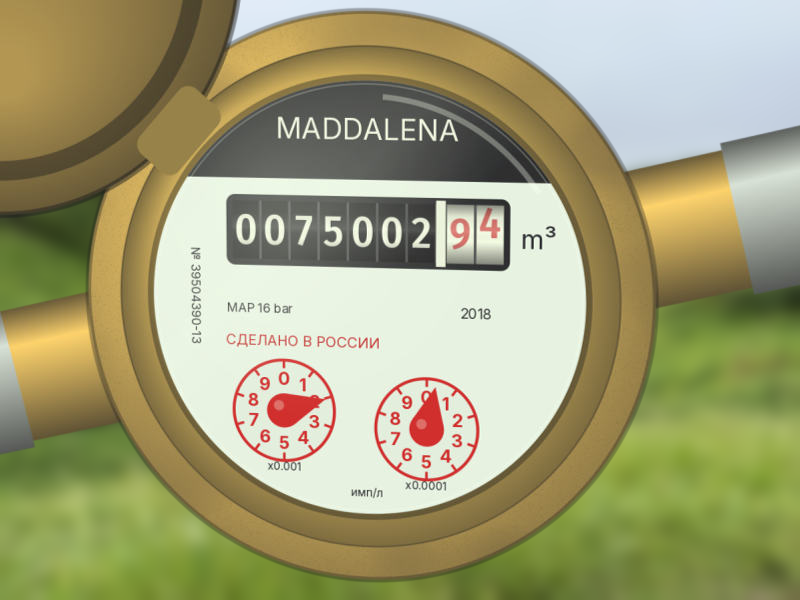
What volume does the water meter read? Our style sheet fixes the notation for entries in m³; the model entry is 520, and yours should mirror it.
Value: 75002.9420
